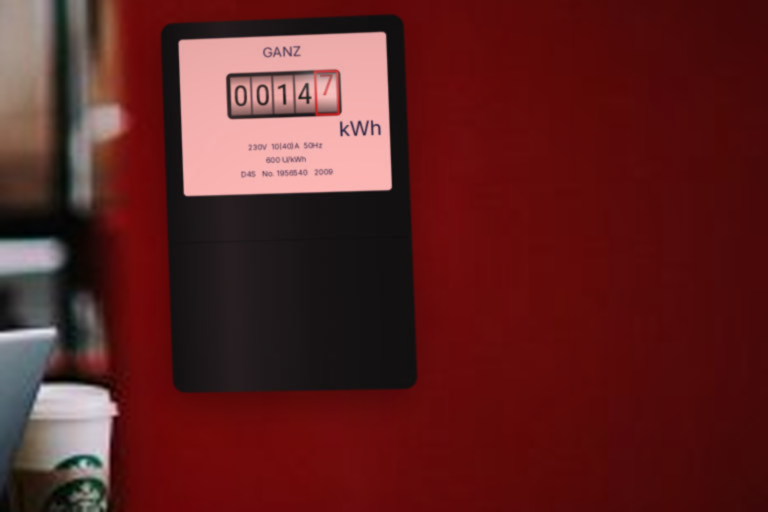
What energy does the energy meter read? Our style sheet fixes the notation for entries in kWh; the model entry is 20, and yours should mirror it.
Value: 14.7
